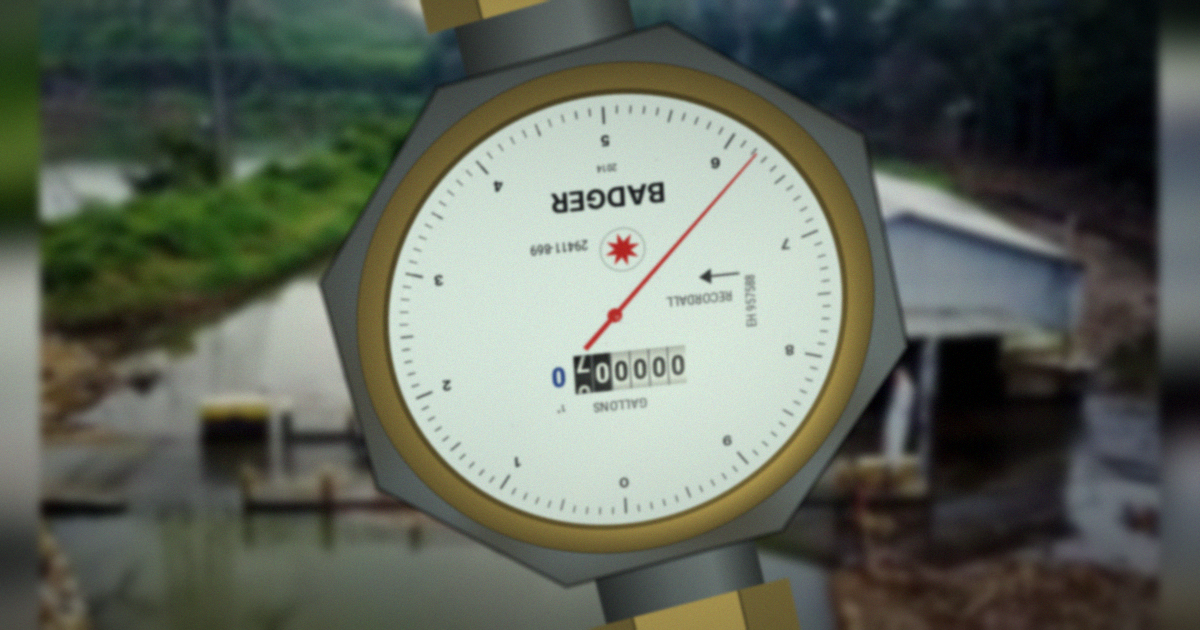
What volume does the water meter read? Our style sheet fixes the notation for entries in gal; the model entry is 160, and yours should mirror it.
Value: 66.2
